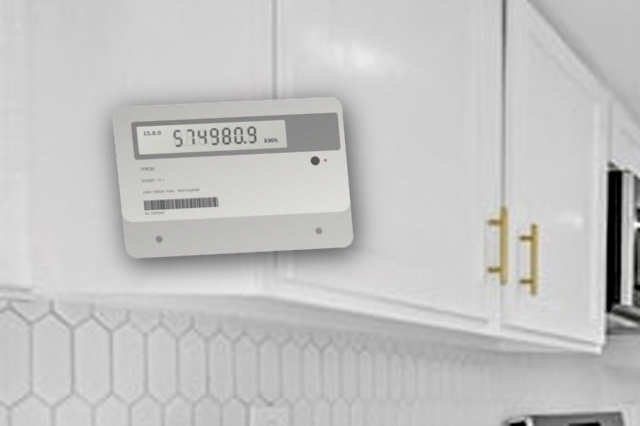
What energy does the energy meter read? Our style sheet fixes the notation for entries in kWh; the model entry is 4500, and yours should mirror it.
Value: 574980.9
